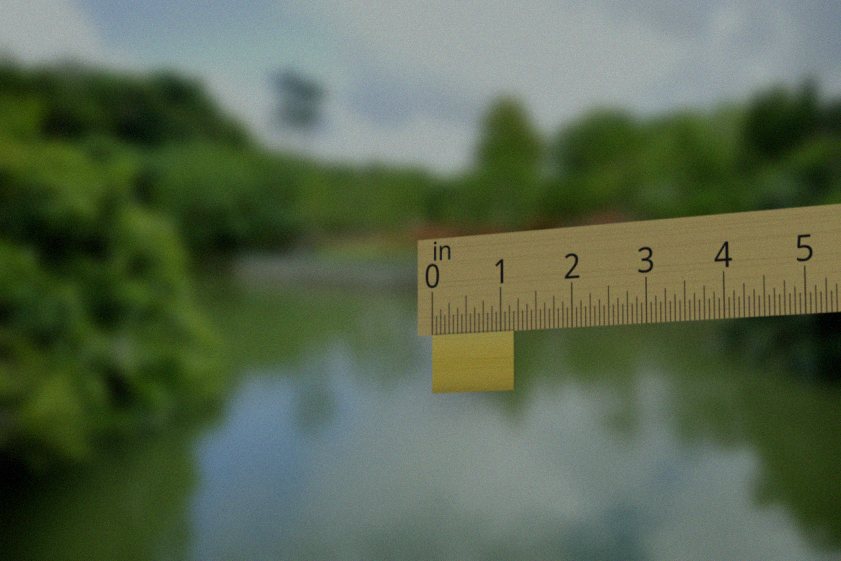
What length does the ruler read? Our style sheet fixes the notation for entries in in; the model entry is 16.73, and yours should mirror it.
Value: 1.1875
